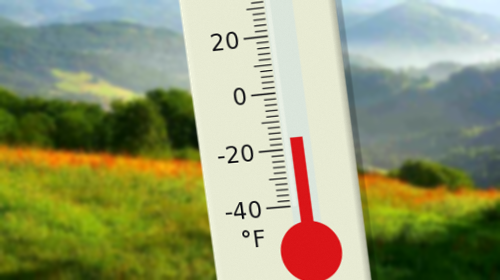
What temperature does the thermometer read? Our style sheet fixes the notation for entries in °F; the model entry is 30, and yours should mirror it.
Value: -16
